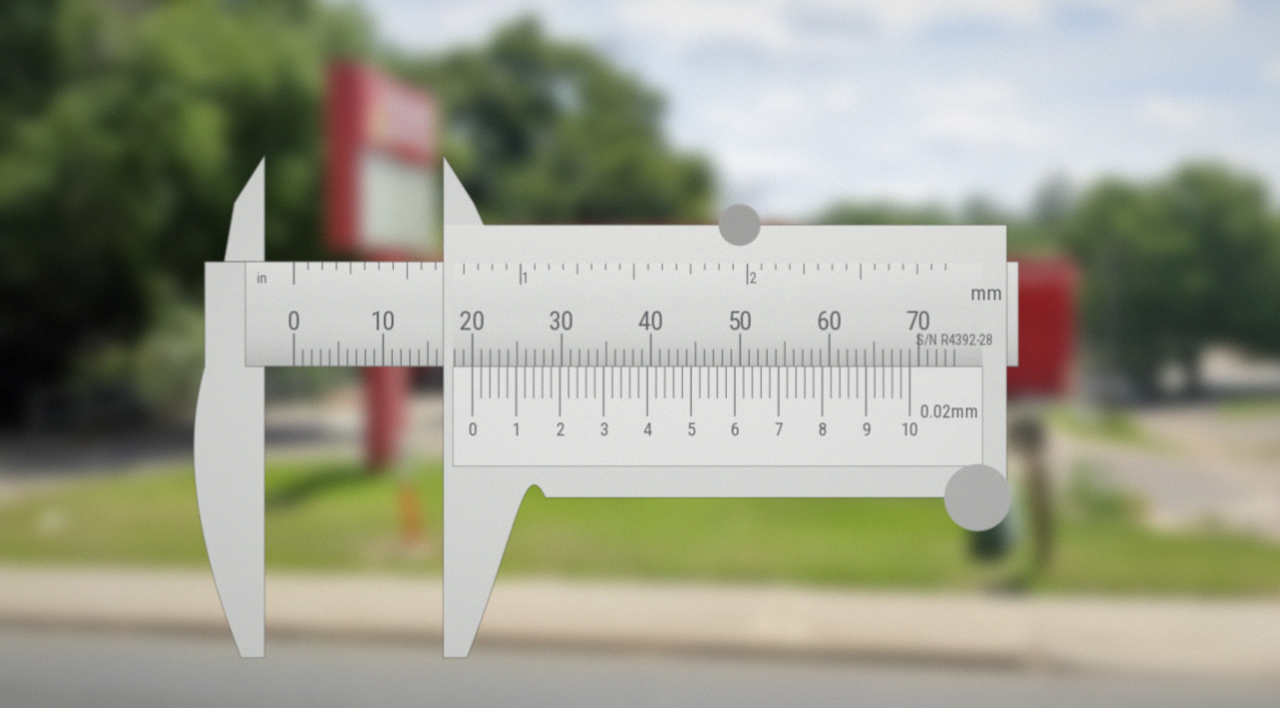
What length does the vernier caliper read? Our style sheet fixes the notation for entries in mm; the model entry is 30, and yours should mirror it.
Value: 20.0
